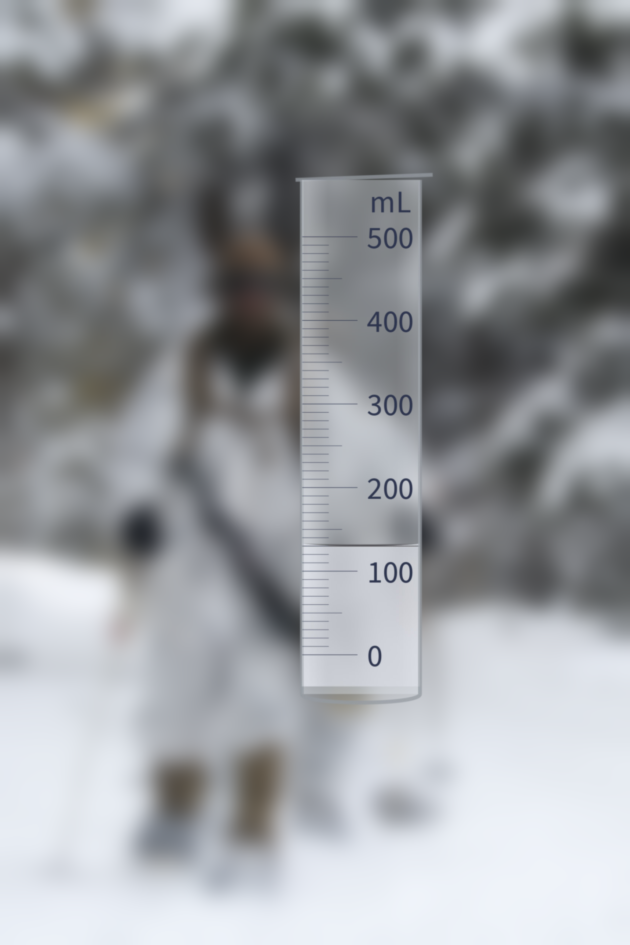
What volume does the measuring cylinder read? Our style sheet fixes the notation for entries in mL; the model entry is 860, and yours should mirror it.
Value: 130
